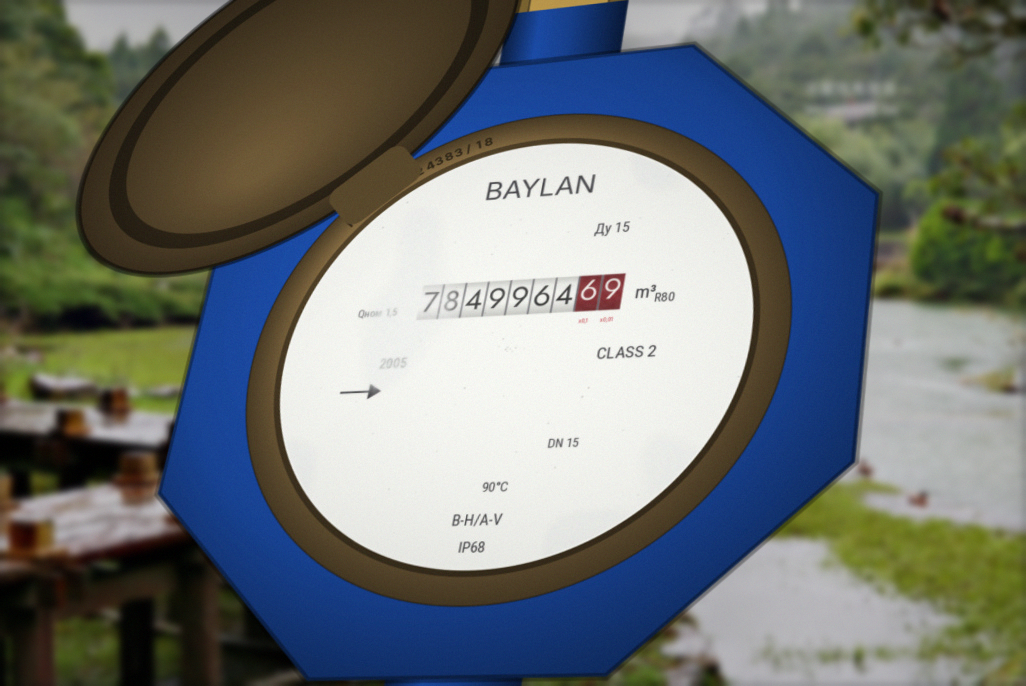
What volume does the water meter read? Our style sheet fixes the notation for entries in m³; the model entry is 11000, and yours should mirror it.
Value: 7849964.69
